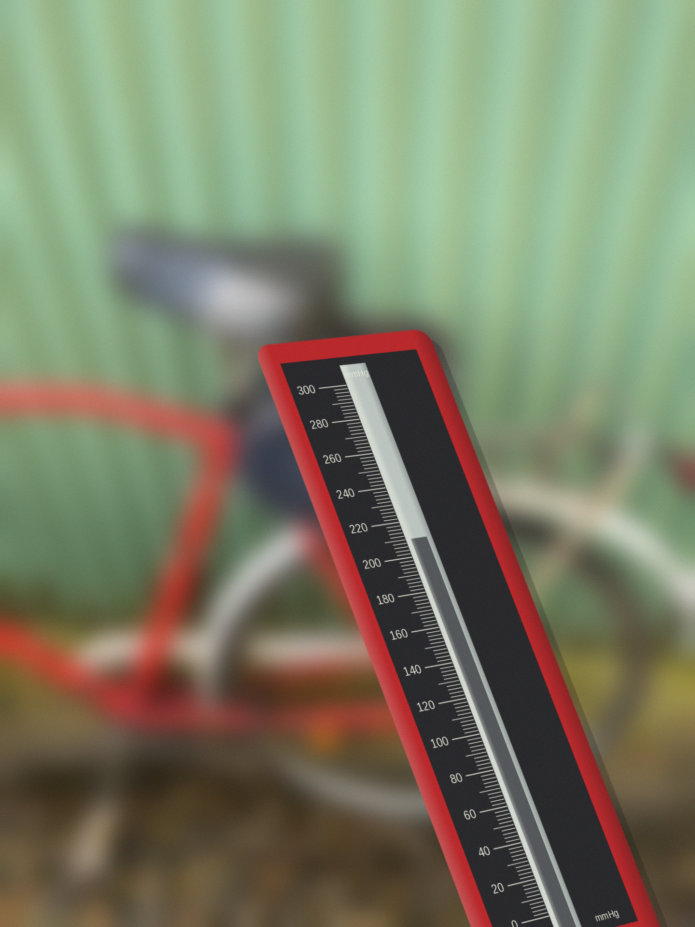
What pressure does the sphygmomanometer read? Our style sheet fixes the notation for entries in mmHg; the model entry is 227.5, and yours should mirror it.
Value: 210
